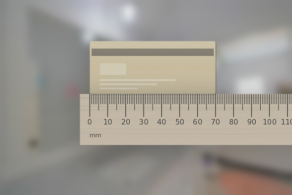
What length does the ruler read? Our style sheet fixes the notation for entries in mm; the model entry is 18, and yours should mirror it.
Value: 70
